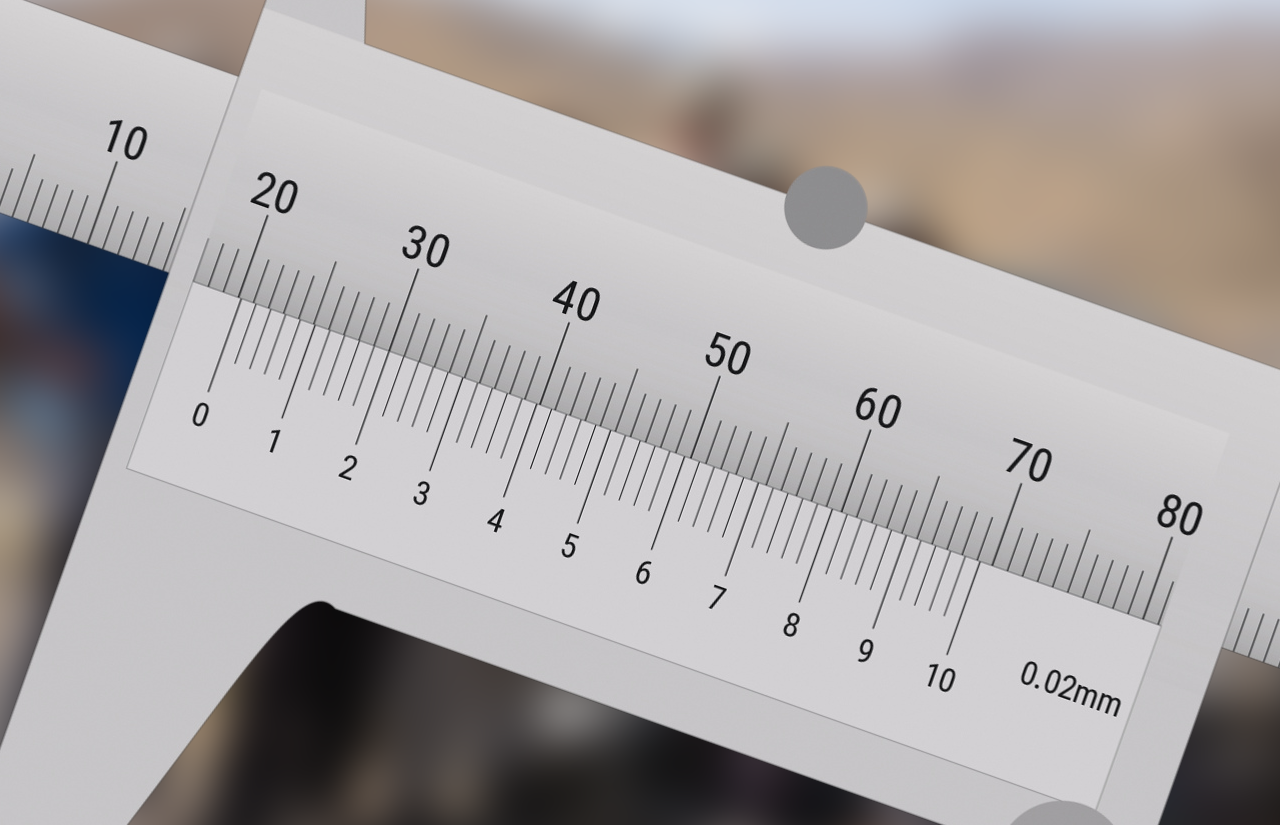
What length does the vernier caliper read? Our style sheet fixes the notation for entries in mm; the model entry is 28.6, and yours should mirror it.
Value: 20.2
